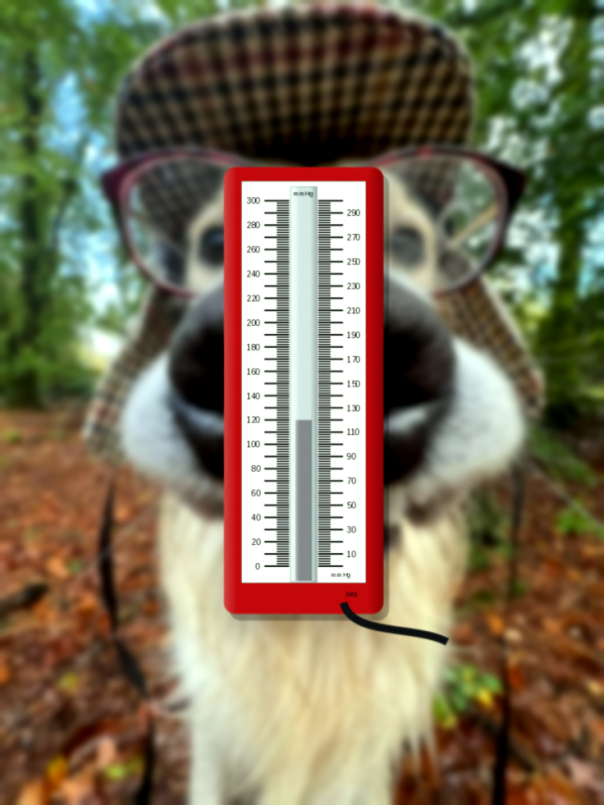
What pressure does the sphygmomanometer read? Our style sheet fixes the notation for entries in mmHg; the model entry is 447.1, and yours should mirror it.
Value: 120
